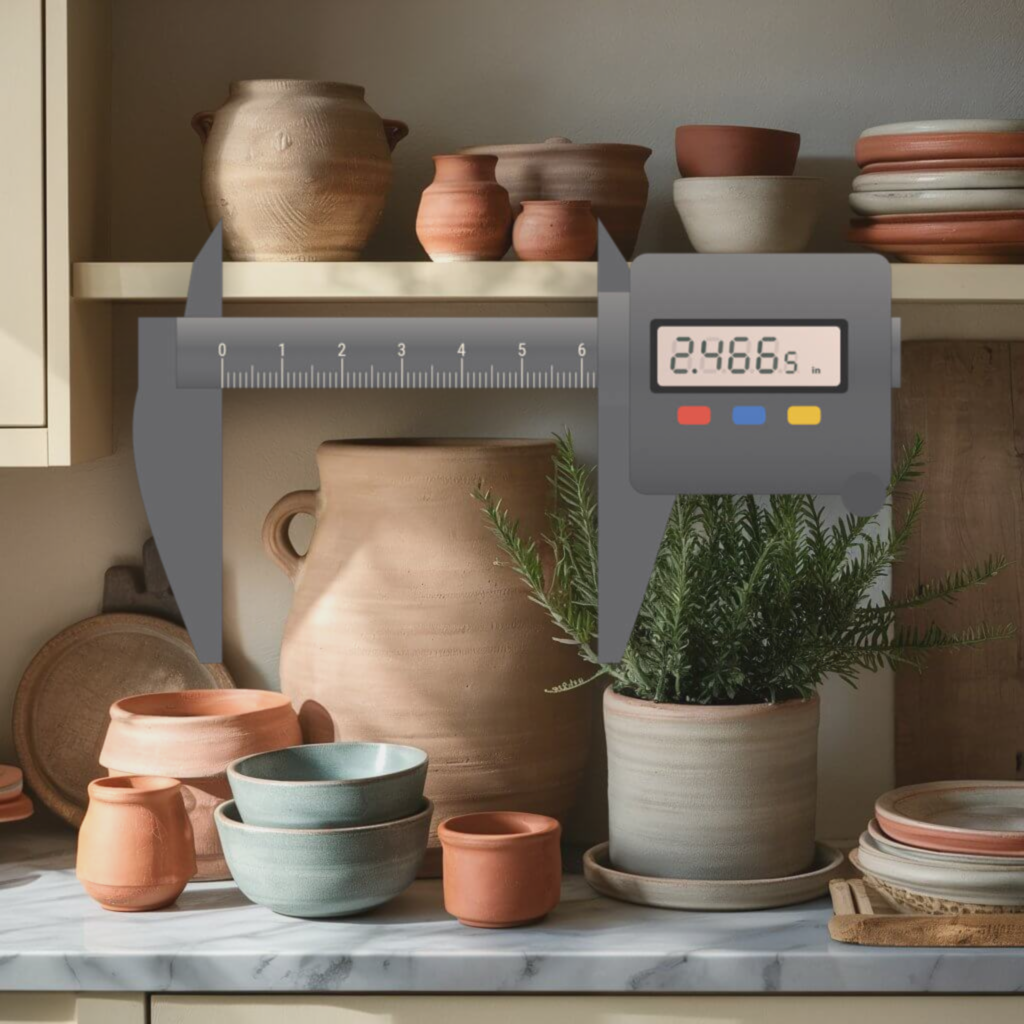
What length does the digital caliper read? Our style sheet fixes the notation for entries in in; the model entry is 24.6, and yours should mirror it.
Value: 2.4665
